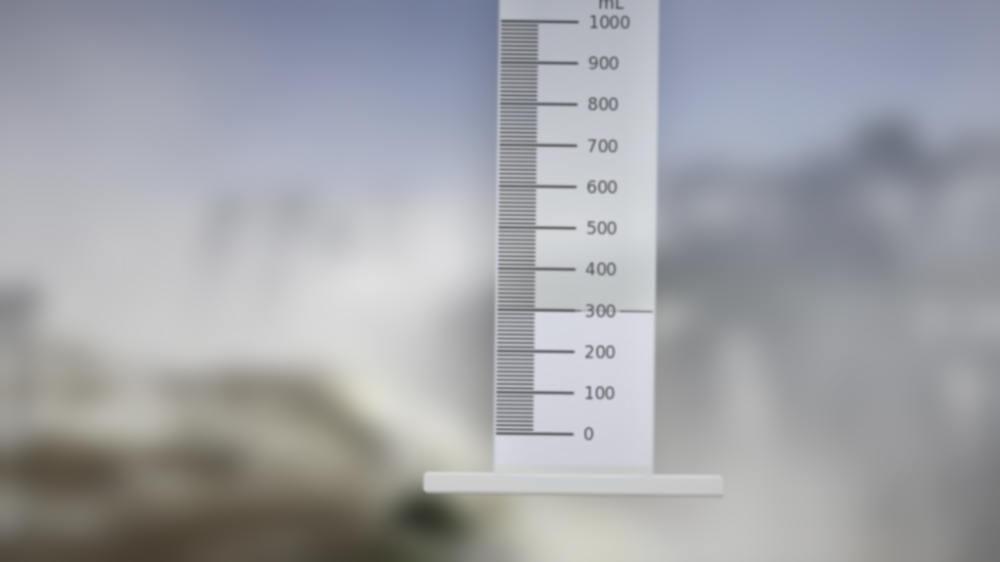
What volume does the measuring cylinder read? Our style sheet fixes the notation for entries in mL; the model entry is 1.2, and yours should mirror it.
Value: 300
